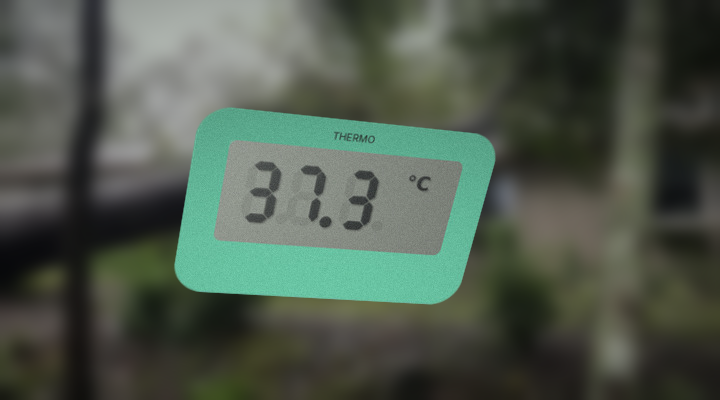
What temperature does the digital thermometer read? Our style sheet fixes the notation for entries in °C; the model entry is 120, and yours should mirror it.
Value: 37.3
